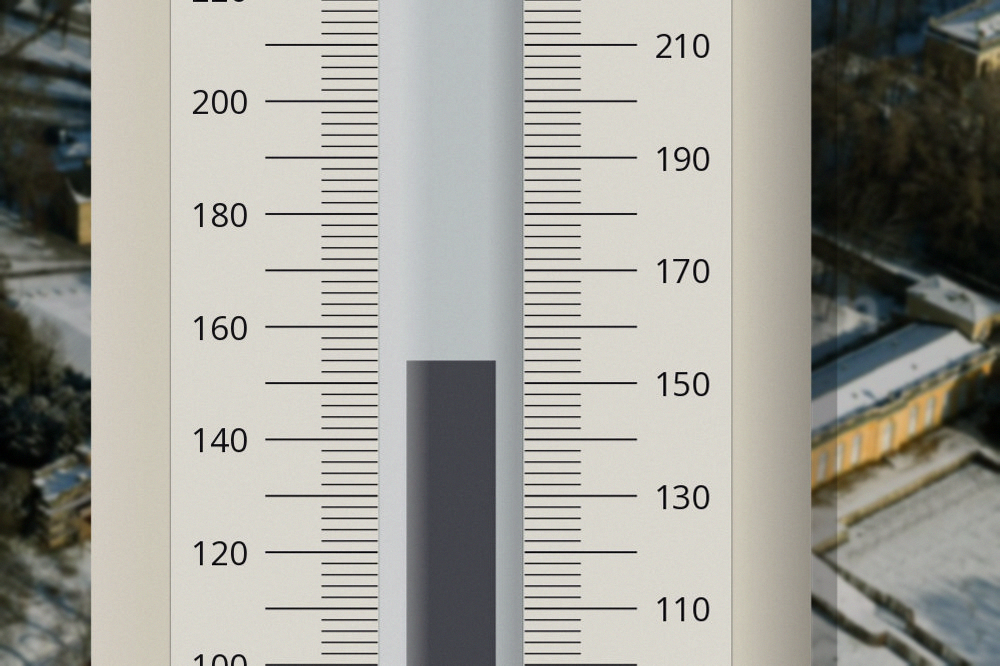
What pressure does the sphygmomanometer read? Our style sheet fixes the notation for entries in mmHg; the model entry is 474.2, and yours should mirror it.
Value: 154
